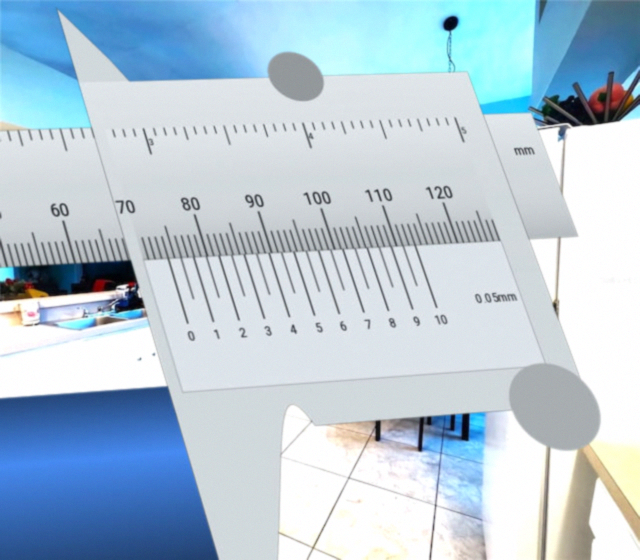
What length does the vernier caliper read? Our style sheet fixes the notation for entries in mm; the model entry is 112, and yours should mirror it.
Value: 74.0
